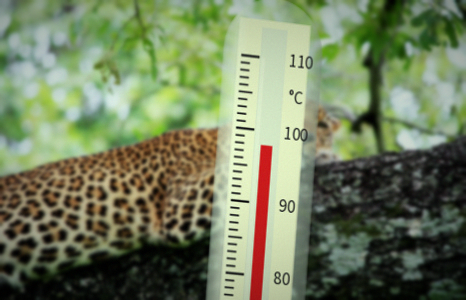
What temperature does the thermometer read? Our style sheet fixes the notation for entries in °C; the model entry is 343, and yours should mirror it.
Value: 98
